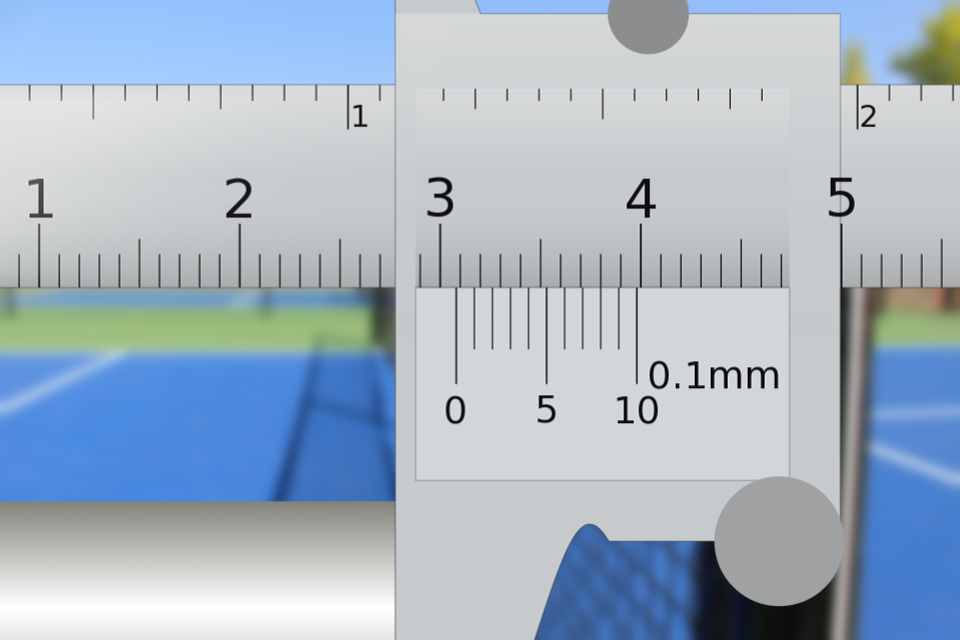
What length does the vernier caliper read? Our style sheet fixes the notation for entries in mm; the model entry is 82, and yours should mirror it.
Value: 30.8
